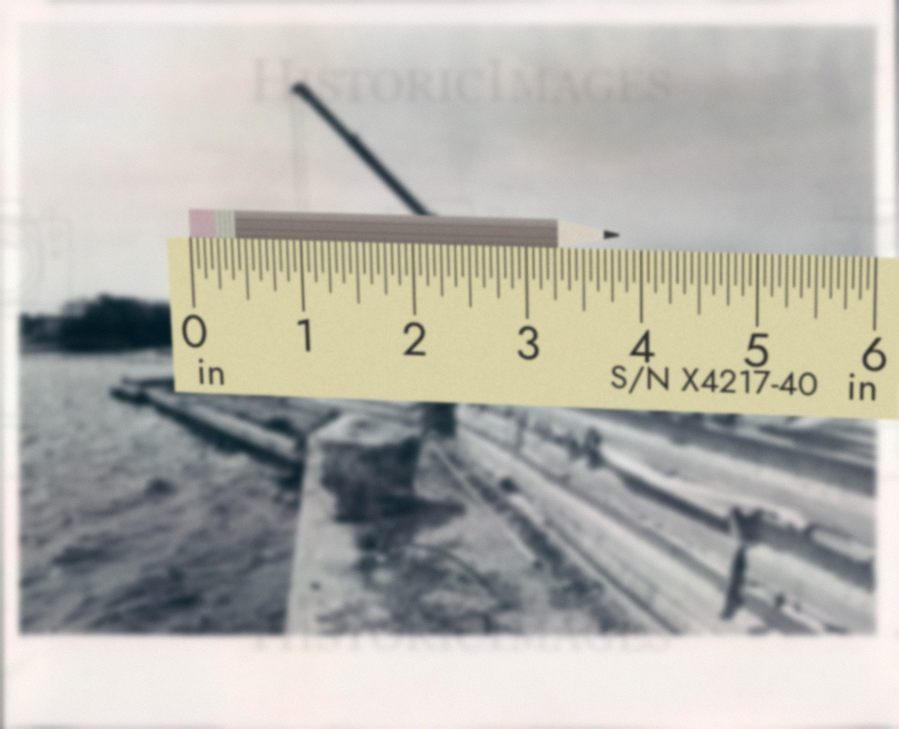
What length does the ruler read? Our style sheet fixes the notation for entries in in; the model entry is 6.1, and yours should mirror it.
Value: 3.8125
